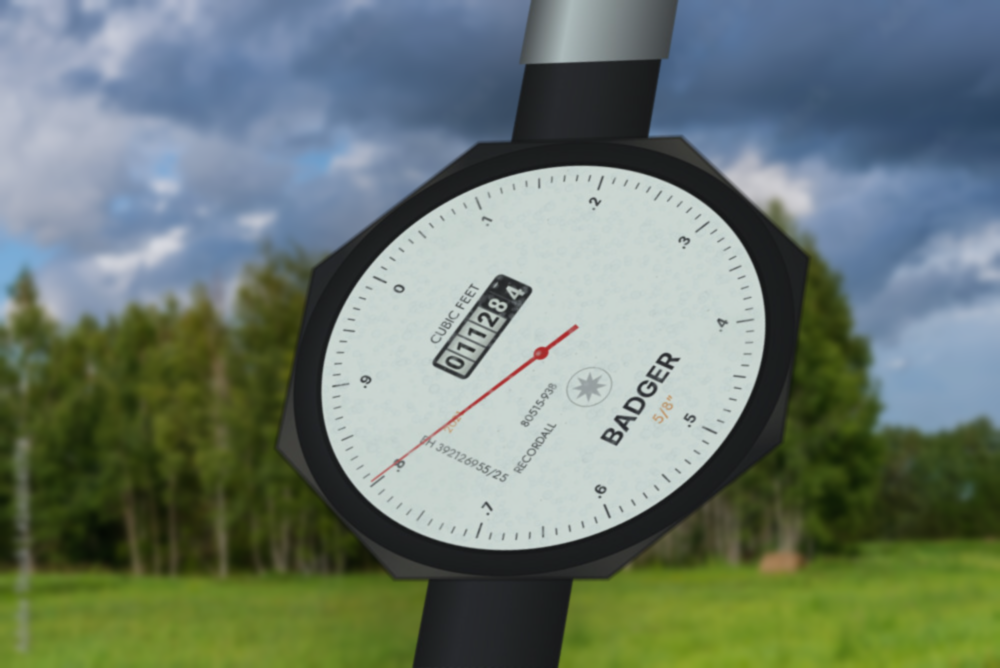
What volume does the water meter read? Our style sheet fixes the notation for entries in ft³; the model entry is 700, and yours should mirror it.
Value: 11283.80
